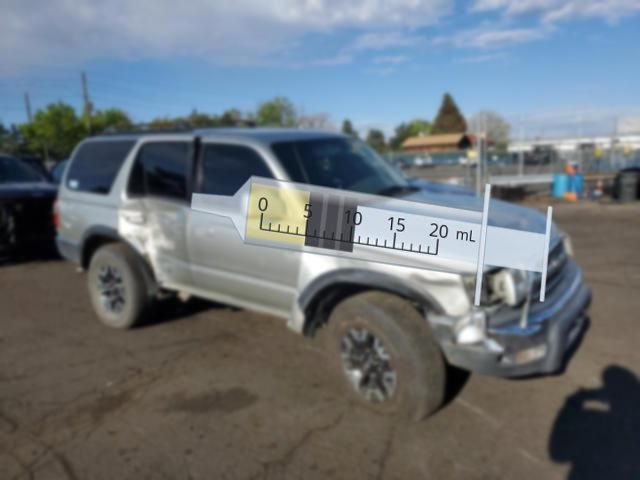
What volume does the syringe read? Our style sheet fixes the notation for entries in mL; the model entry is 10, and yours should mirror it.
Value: 5
